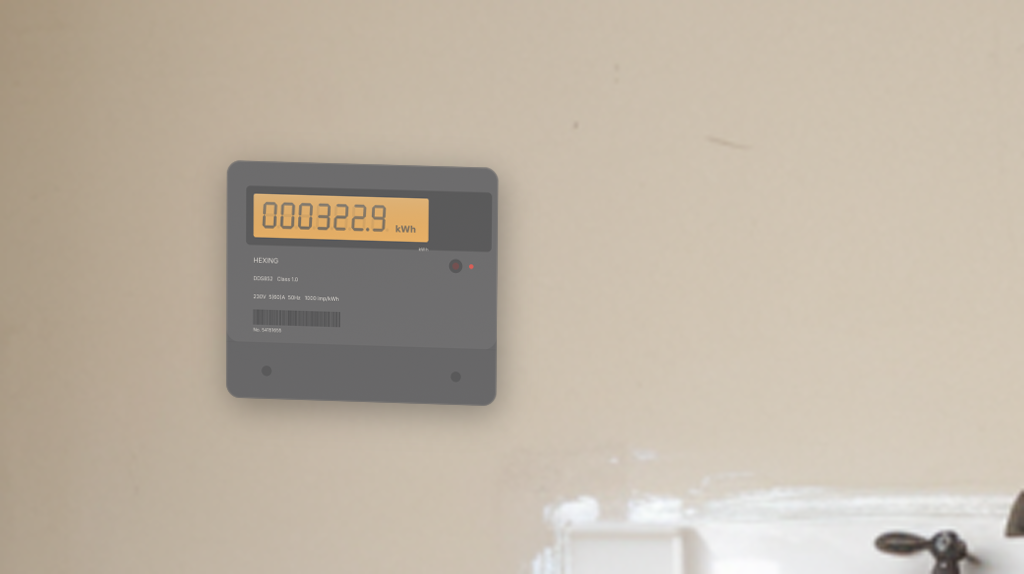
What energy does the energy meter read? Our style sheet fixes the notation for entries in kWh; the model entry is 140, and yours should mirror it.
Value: 322.9
